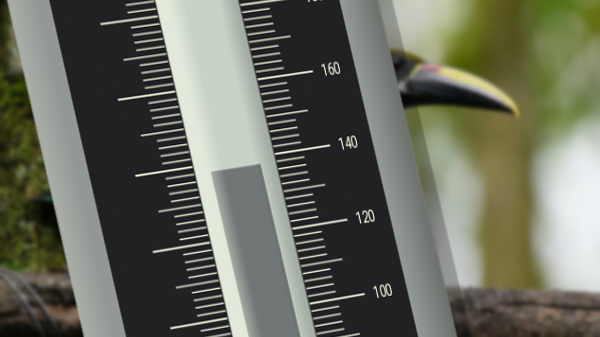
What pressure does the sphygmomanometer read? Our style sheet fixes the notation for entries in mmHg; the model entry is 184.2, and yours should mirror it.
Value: 138
